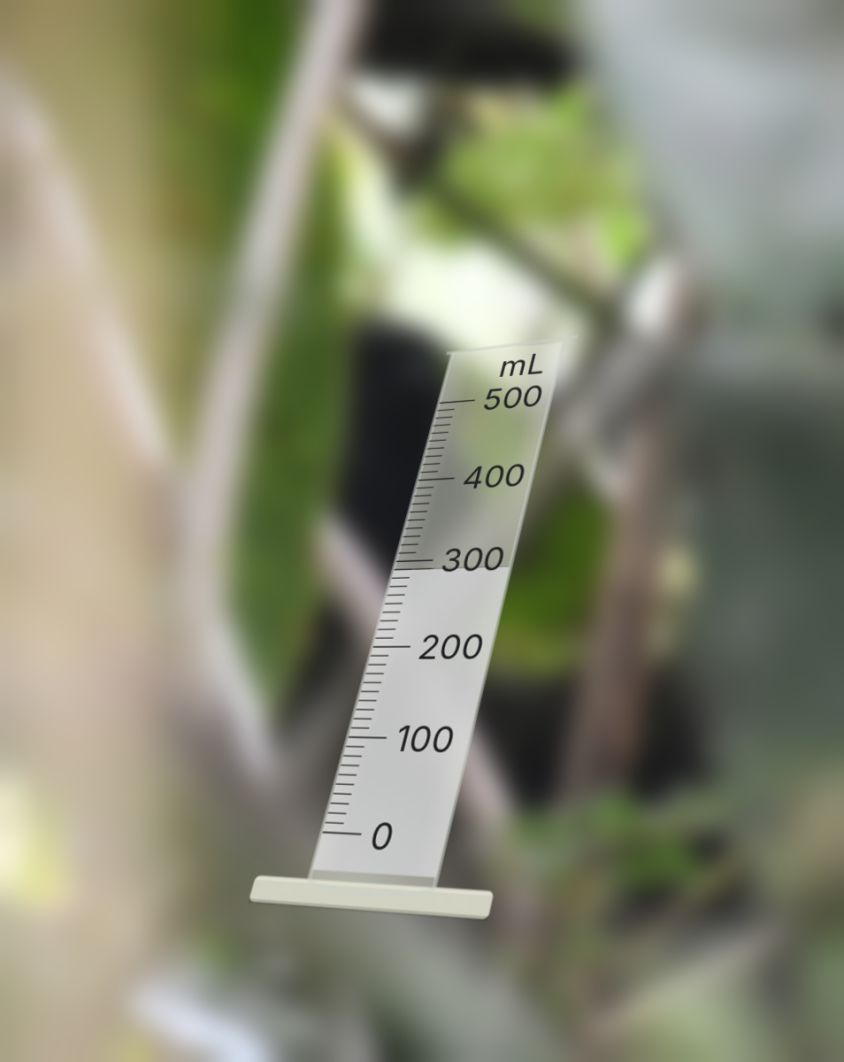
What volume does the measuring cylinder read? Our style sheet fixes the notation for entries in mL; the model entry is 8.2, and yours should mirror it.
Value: 290
